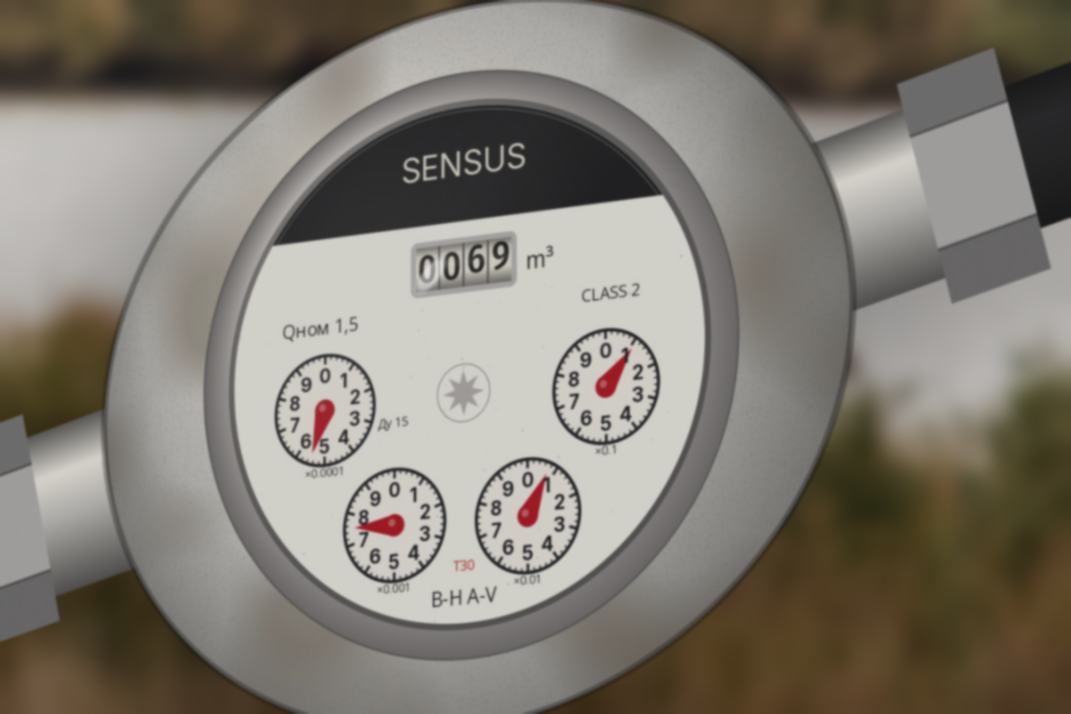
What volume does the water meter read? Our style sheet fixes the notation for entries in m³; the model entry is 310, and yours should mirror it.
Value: 69.1075
